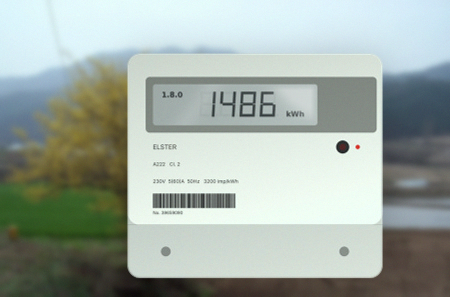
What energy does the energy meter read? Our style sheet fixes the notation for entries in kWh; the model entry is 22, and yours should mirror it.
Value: 1486
